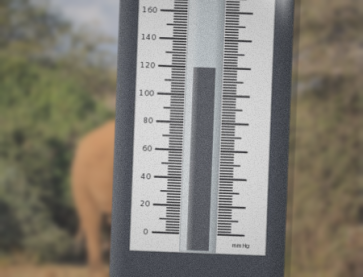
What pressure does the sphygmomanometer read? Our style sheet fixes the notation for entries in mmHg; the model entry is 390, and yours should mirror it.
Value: 120
